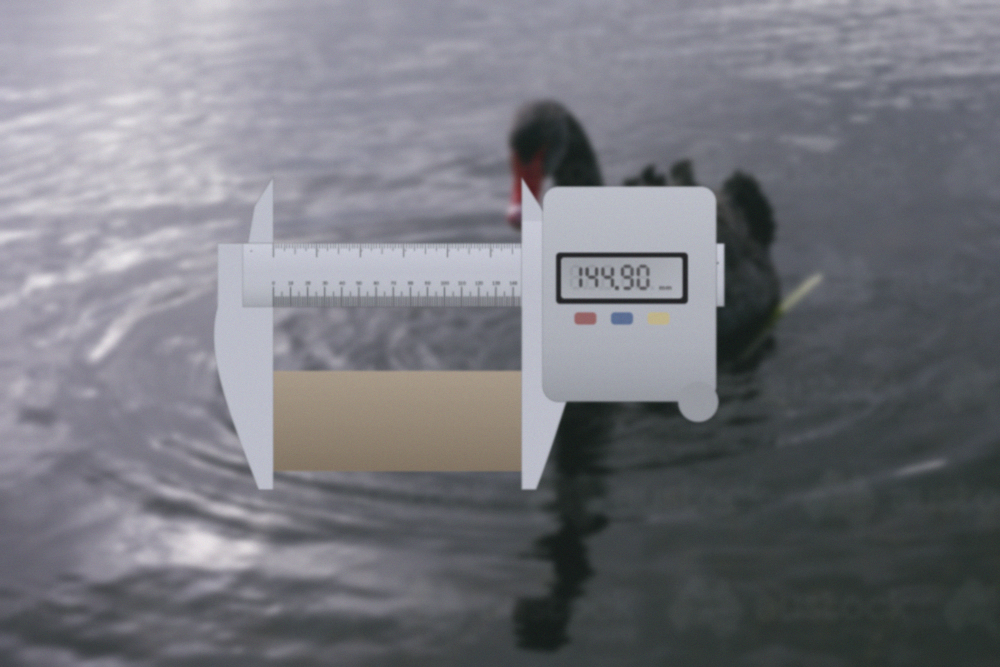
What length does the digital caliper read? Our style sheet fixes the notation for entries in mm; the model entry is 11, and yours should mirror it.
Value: 144.90
